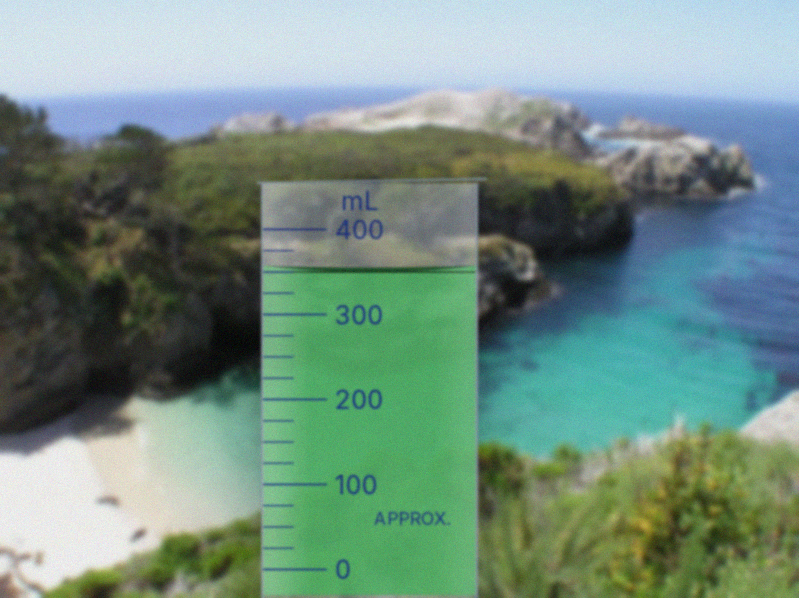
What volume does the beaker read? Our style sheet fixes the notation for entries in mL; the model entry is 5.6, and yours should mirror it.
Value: 350
